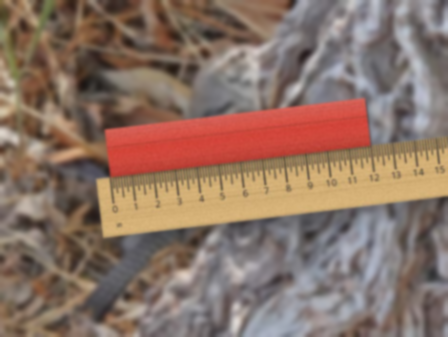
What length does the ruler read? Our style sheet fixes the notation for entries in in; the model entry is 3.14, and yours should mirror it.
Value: 12
